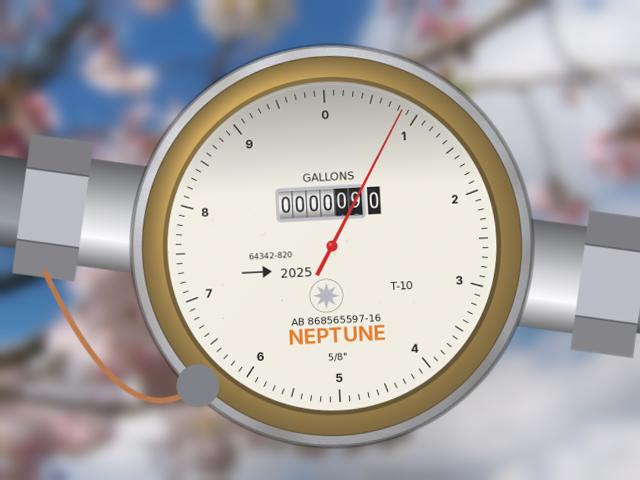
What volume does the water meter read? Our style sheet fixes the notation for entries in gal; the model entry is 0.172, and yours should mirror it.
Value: 90.8
